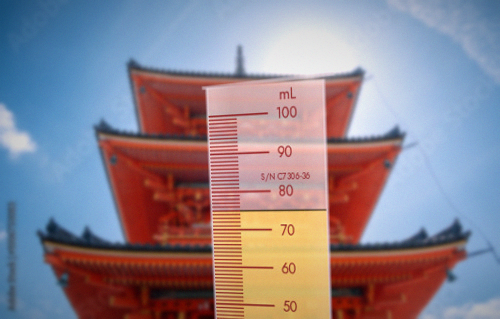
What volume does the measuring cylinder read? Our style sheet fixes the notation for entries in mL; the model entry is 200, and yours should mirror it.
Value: 75
